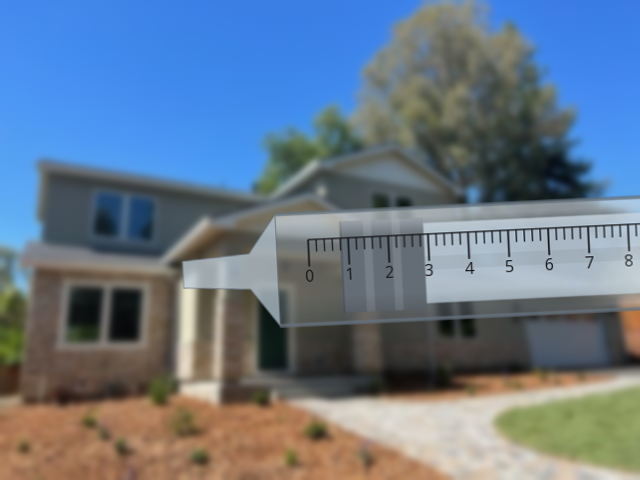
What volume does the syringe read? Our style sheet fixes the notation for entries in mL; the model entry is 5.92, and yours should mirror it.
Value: 0.8
